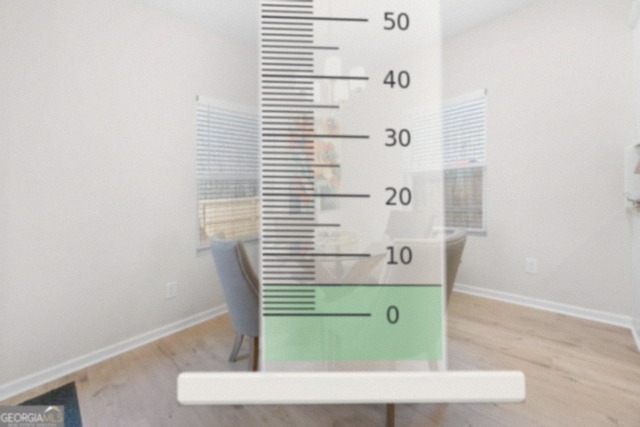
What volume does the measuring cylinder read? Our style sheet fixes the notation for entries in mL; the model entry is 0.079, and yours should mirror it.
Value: 5
